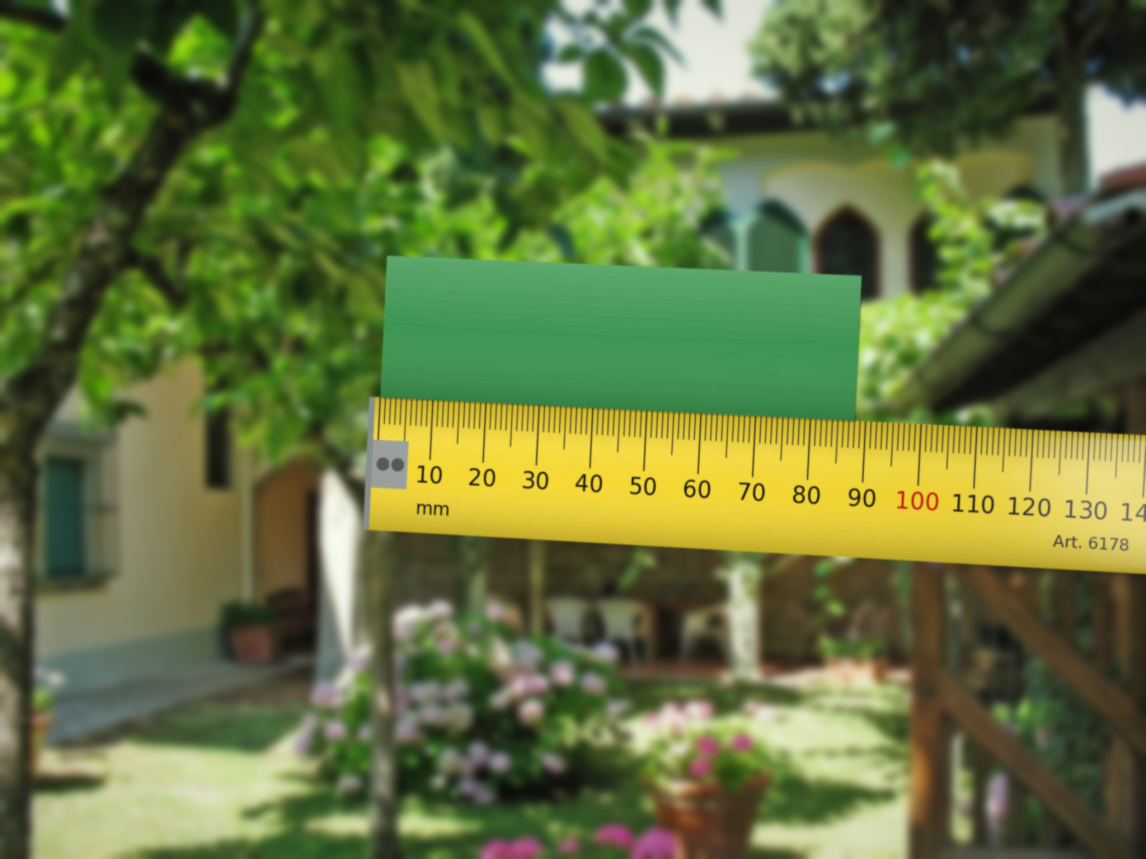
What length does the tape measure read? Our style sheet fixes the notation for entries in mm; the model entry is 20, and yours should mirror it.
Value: 88
